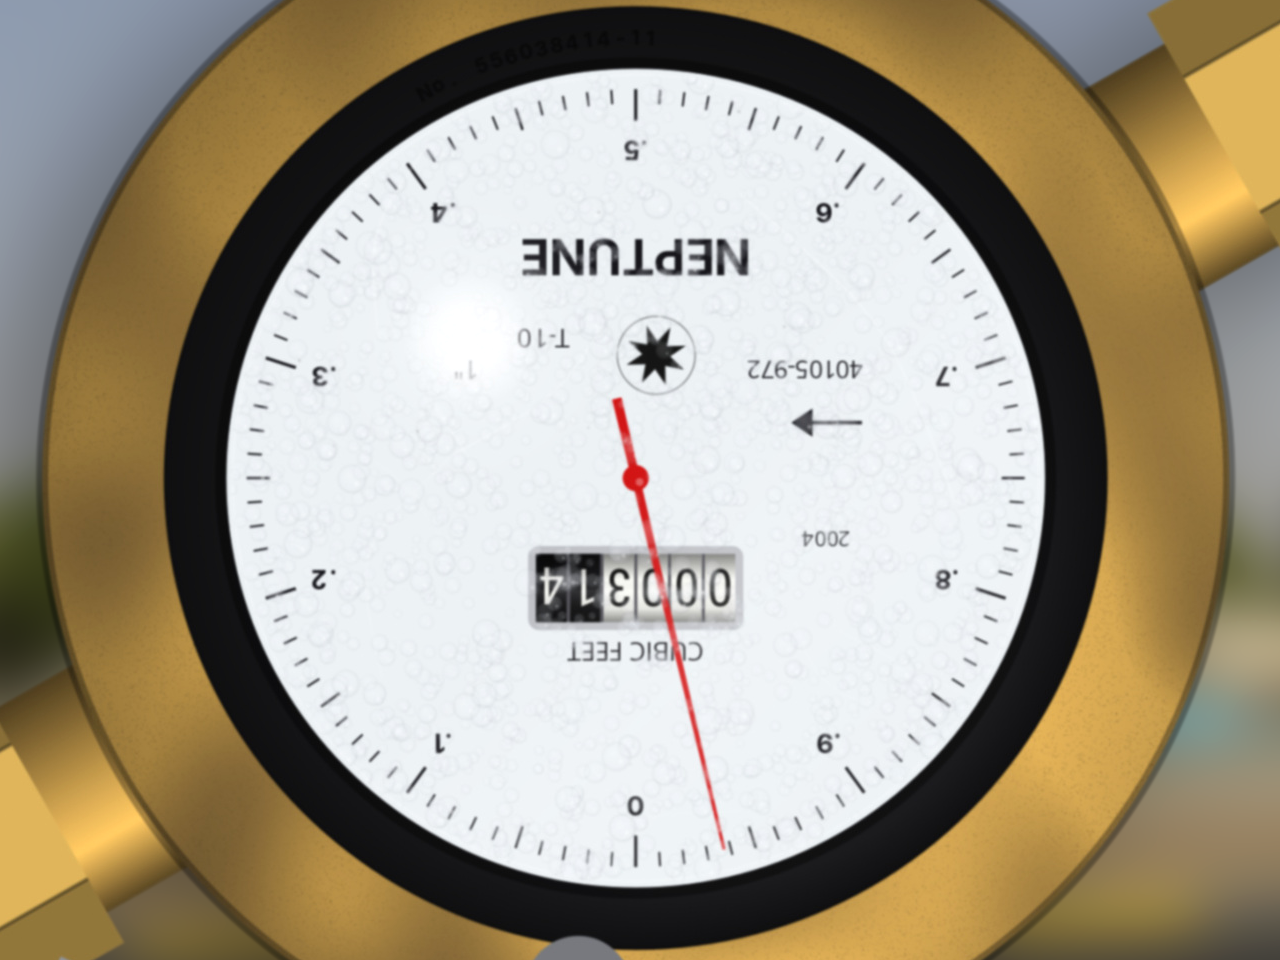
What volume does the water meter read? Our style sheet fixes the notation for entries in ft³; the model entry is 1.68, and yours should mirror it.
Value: 313.96
